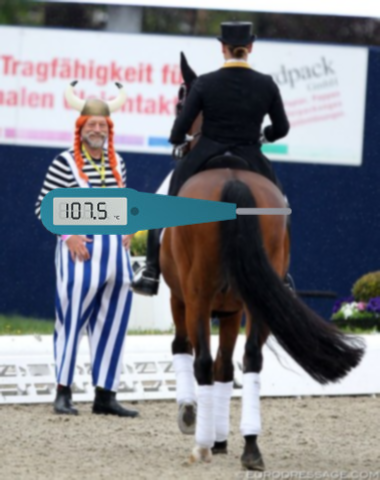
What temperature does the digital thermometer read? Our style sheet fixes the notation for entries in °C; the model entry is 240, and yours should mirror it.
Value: 107.5
